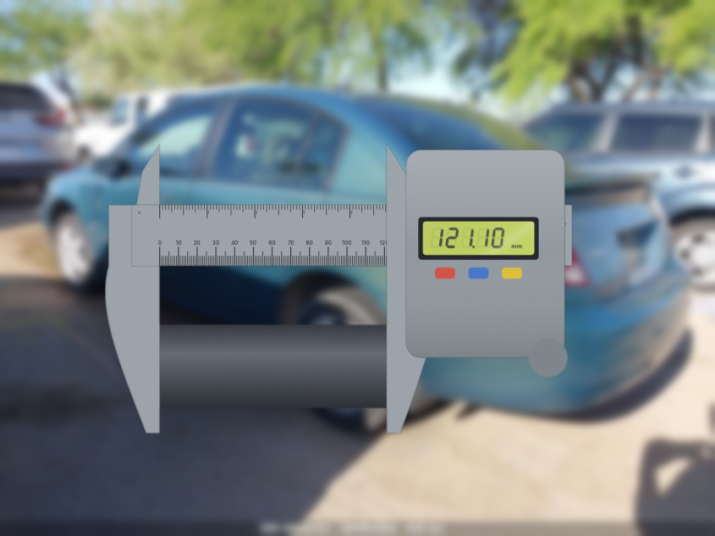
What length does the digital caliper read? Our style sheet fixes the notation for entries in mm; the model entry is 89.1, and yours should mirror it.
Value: 121.10
